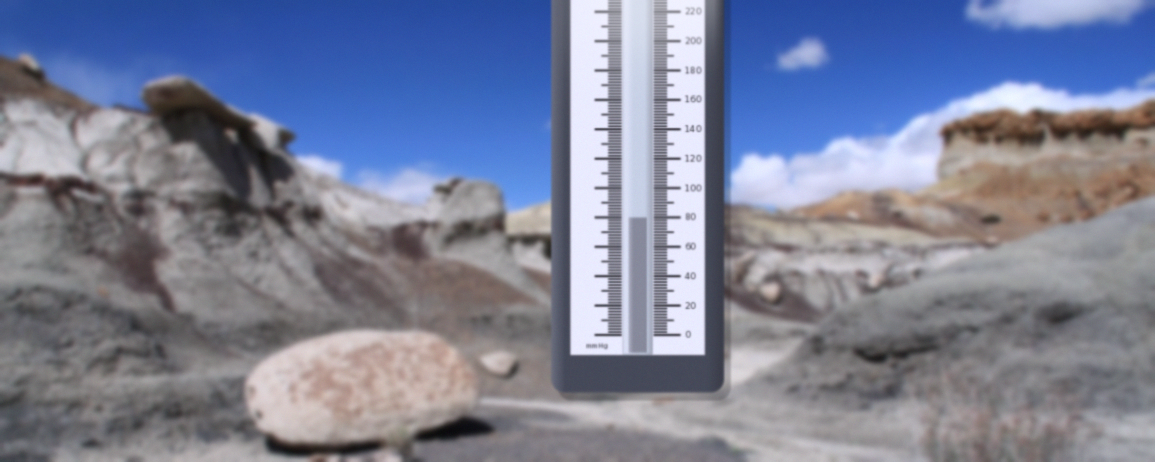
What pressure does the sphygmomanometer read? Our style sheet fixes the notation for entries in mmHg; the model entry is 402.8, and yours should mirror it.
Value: 80
